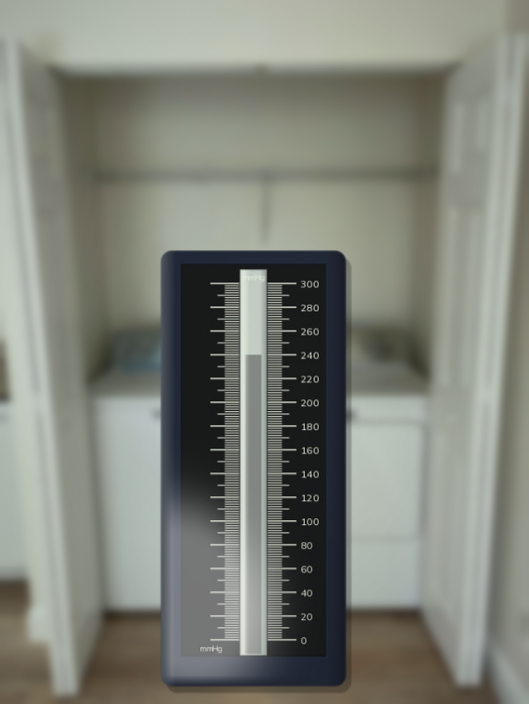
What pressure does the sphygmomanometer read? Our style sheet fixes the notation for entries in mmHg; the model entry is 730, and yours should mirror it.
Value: 240
